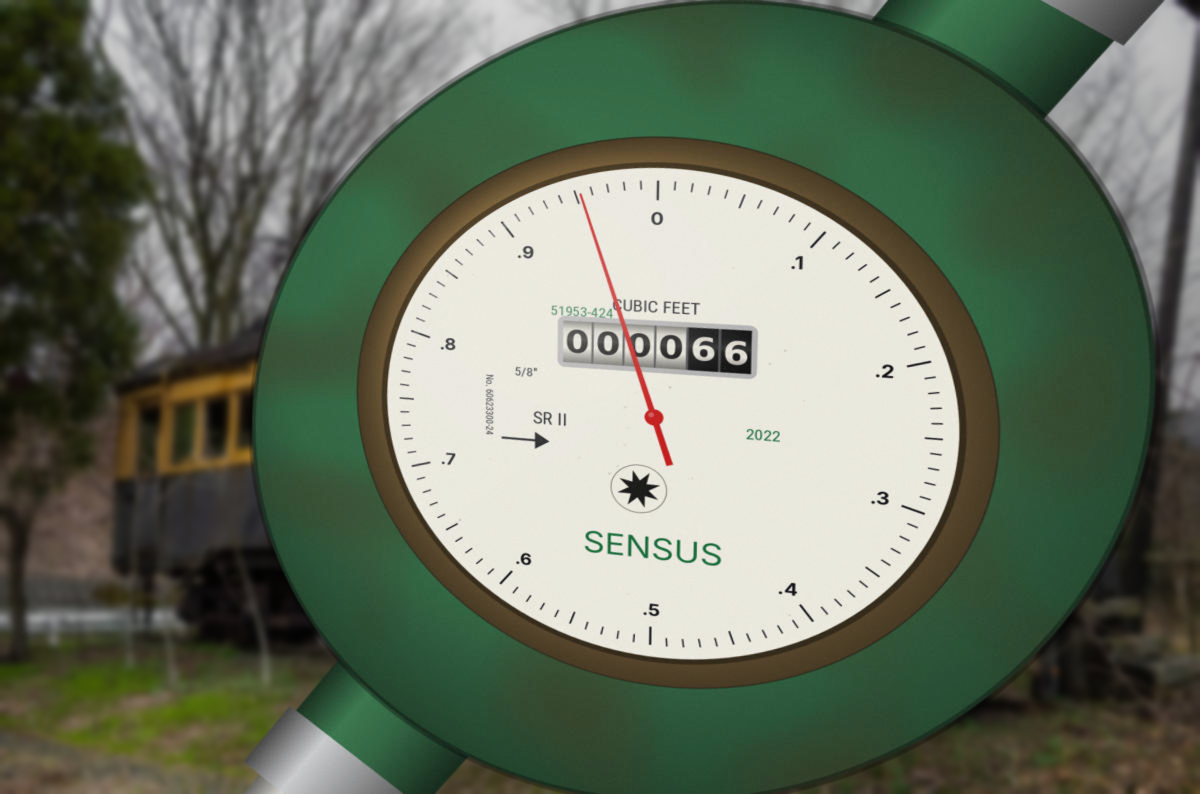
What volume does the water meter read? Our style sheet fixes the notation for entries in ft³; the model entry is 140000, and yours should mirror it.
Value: 65.95
